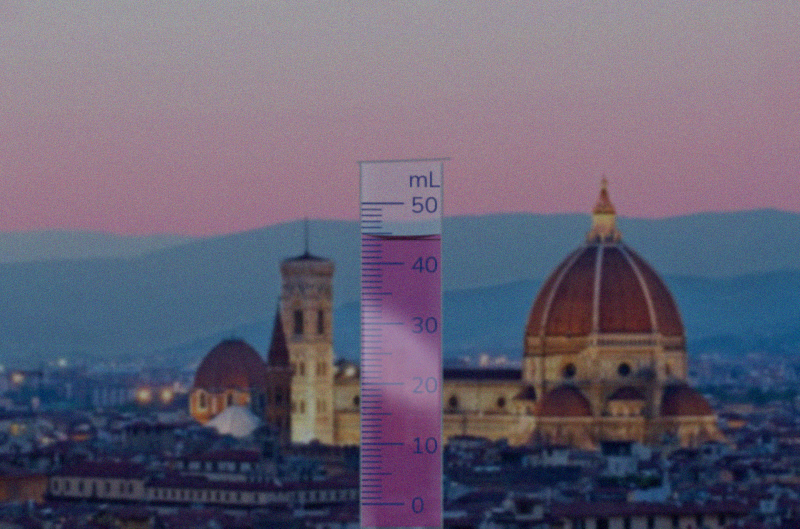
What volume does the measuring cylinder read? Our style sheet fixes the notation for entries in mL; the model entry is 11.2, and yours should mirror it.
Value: 44
